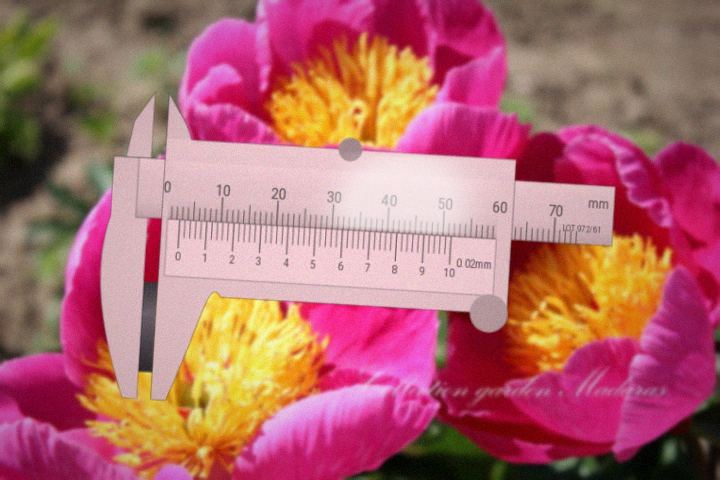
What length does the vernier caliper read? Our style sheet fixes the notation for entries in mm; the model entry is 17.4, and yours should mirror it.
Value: 2.5
